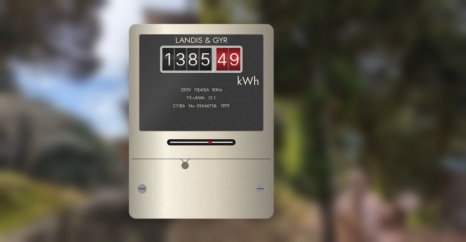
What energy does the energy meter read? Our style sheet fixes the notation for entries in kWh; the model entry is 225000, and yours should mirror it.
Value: 1385.49
